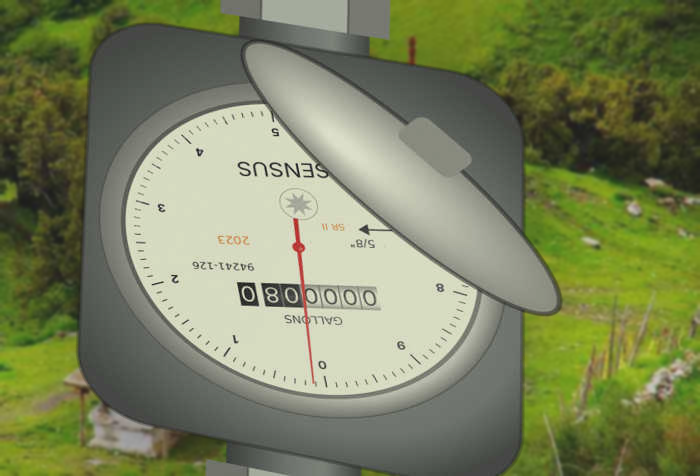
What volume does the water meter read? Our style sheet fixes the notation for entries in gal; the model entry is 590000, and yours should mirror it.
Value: 80.1
